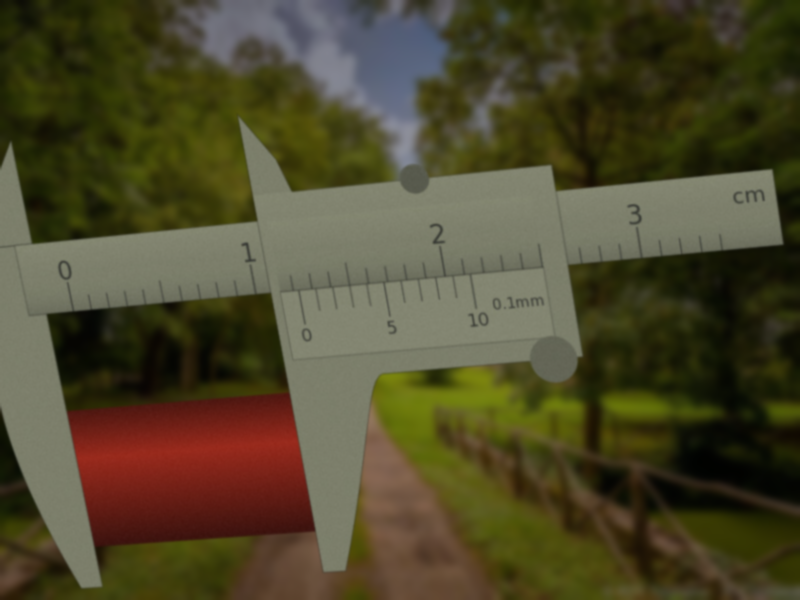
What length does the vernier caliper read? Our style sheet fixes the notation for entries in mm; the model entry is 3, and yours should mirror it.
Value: 12.3
